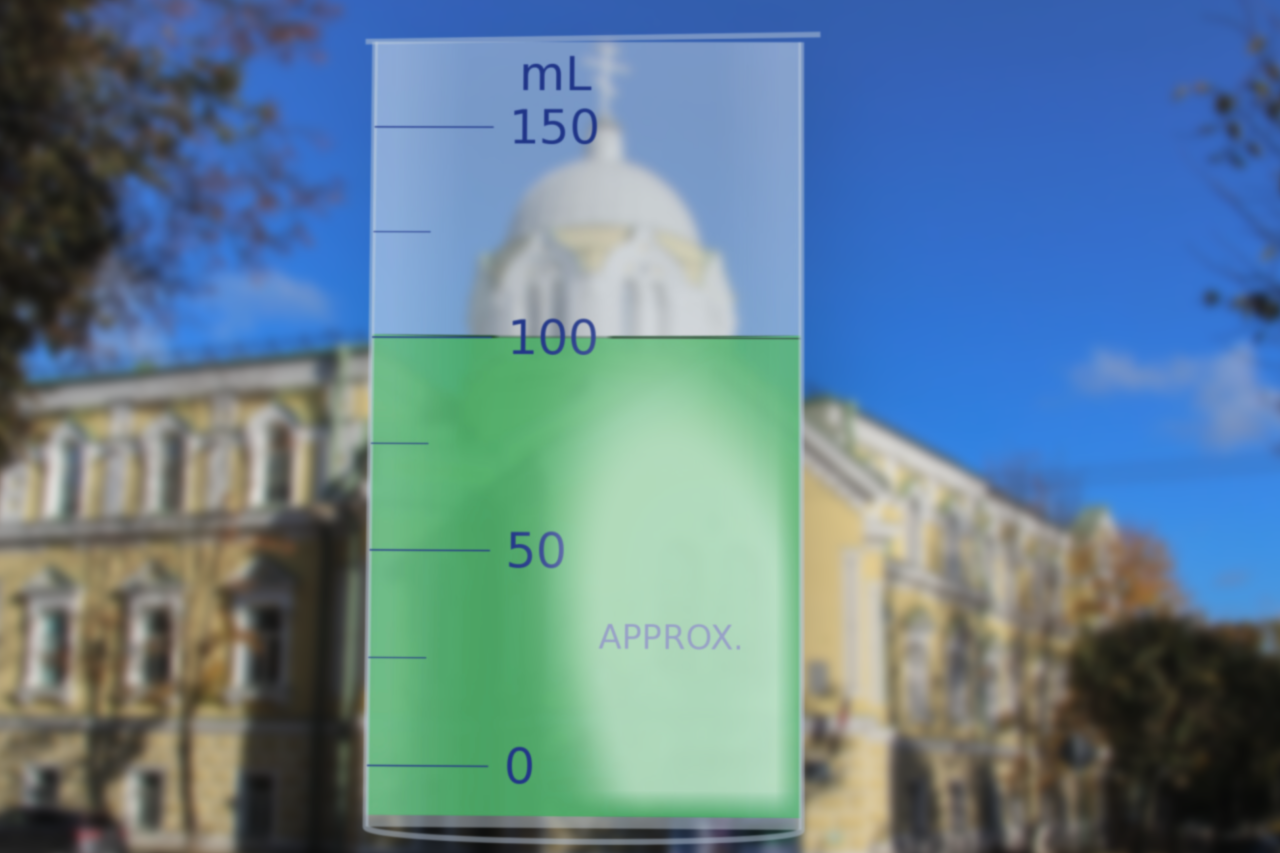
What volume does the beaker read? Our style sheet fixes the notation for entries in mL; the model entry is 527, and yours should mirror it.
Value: 100
